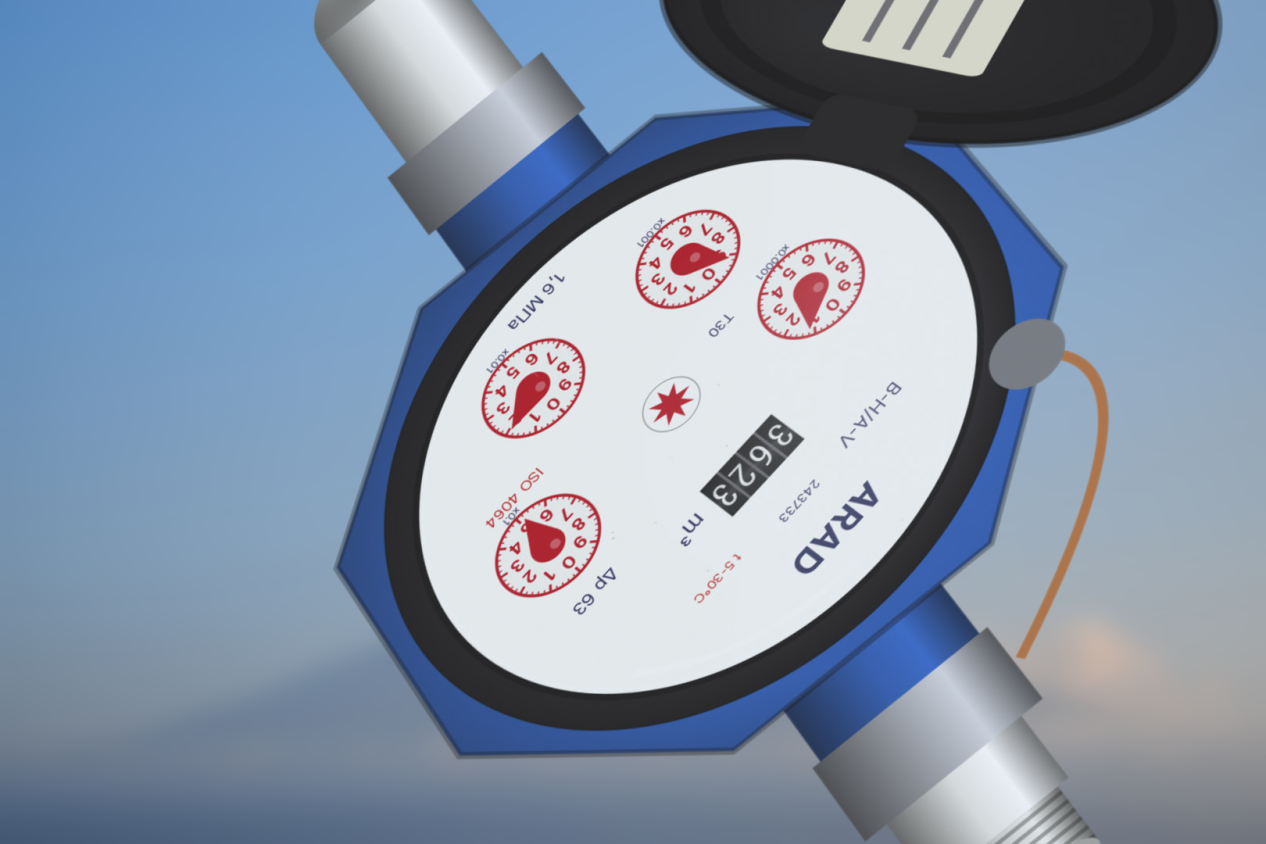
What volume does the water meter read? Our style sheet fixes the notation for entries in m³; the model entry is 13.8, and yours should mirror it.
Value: 3623.5191
